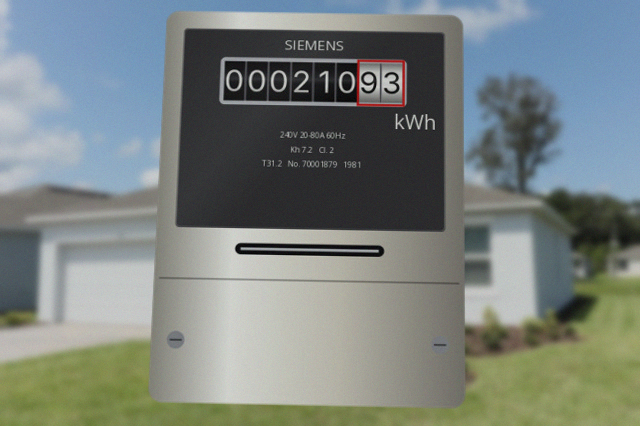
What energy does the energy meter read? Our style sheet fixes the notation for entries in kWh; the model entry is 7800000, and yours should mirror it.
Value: 210.93
